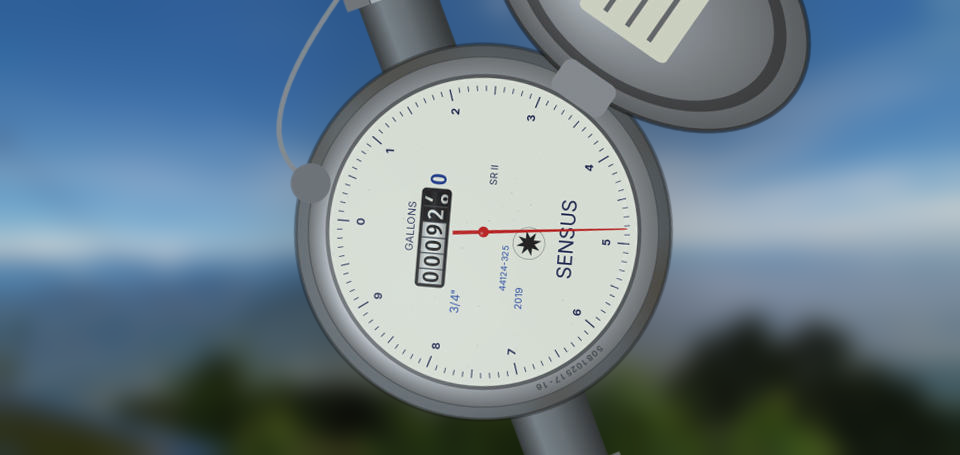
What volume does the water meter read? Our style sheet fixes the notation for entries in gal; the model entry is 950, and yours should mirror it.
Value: 9274.8
